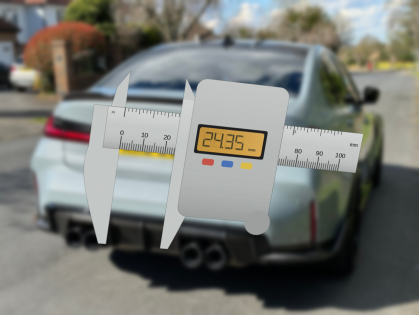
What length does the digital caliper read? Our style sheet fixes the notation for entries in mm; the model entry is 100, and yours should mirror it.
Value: 24.35
